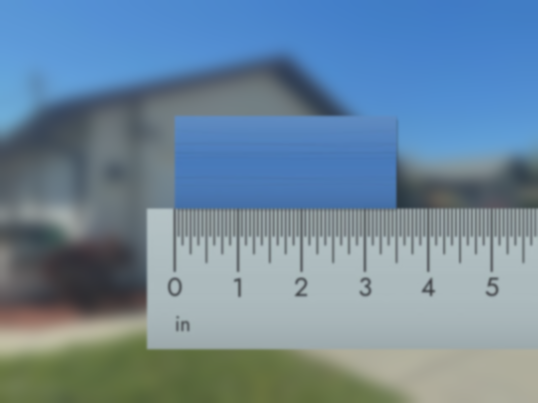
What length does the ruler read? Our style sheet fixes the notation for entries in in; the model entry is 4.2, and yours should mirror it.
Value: 3.5
